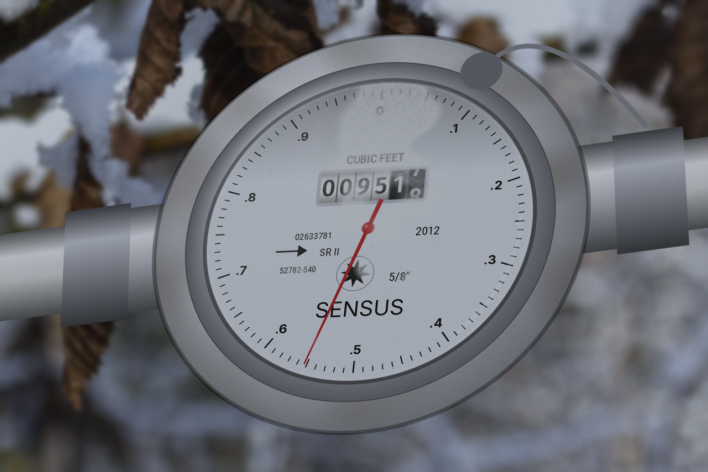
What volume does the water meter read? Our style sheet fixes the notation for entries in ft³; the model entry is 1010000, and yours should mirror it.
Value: 9517.55
